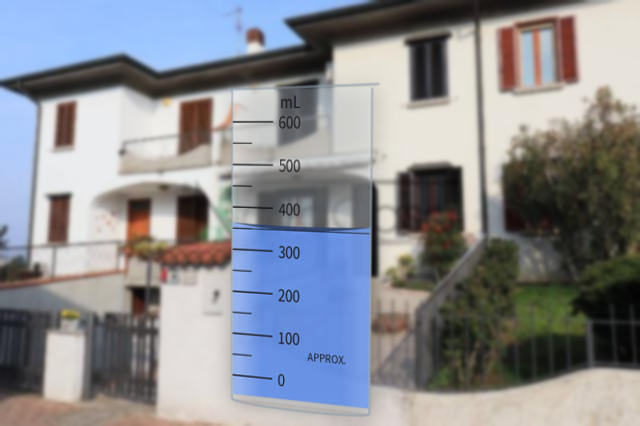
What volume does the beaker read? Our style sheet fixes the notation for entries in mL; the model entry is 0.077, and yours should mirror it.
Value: 350
